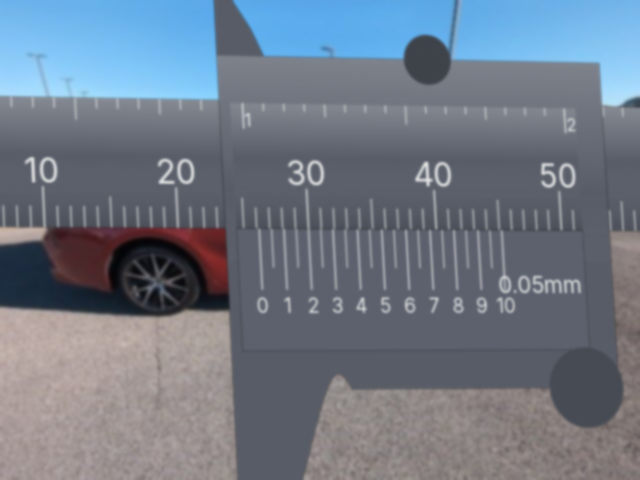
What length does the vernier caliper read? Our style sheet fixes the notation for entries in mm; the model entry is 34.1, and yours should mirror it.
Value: 26.2
